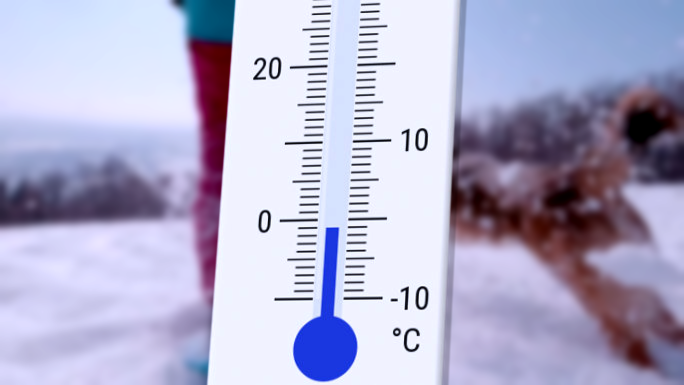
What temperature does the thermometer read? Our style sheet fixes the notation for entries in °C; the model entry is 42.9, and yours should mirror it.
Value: -1
